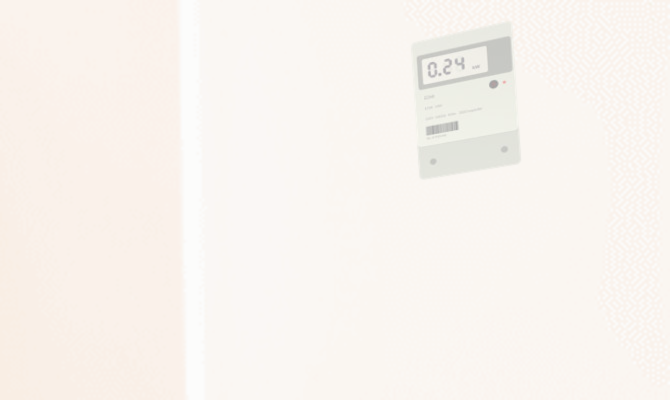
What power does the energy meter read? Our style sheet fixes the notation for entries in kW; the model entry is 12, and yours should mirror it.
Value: 0.24
